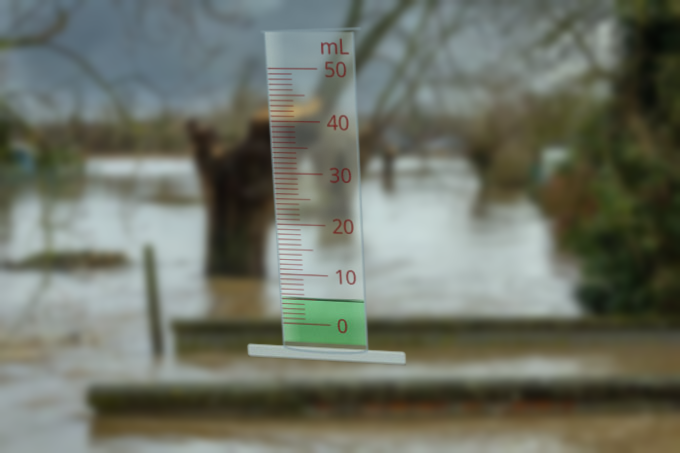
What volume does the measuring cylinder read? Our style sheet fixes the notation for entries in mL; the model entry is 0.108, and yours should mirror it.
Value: 5
